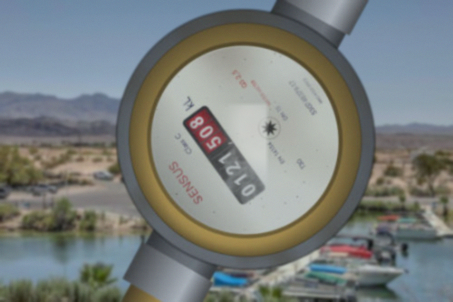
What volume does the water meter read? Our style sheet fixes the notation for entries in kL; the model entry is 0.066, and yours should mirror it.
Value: 121.508
